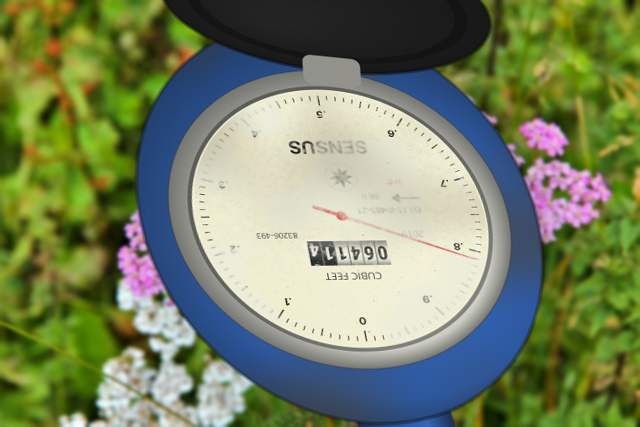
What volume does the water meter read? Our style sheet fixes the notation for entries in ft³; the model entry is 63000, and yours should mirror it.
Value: 64113.81
